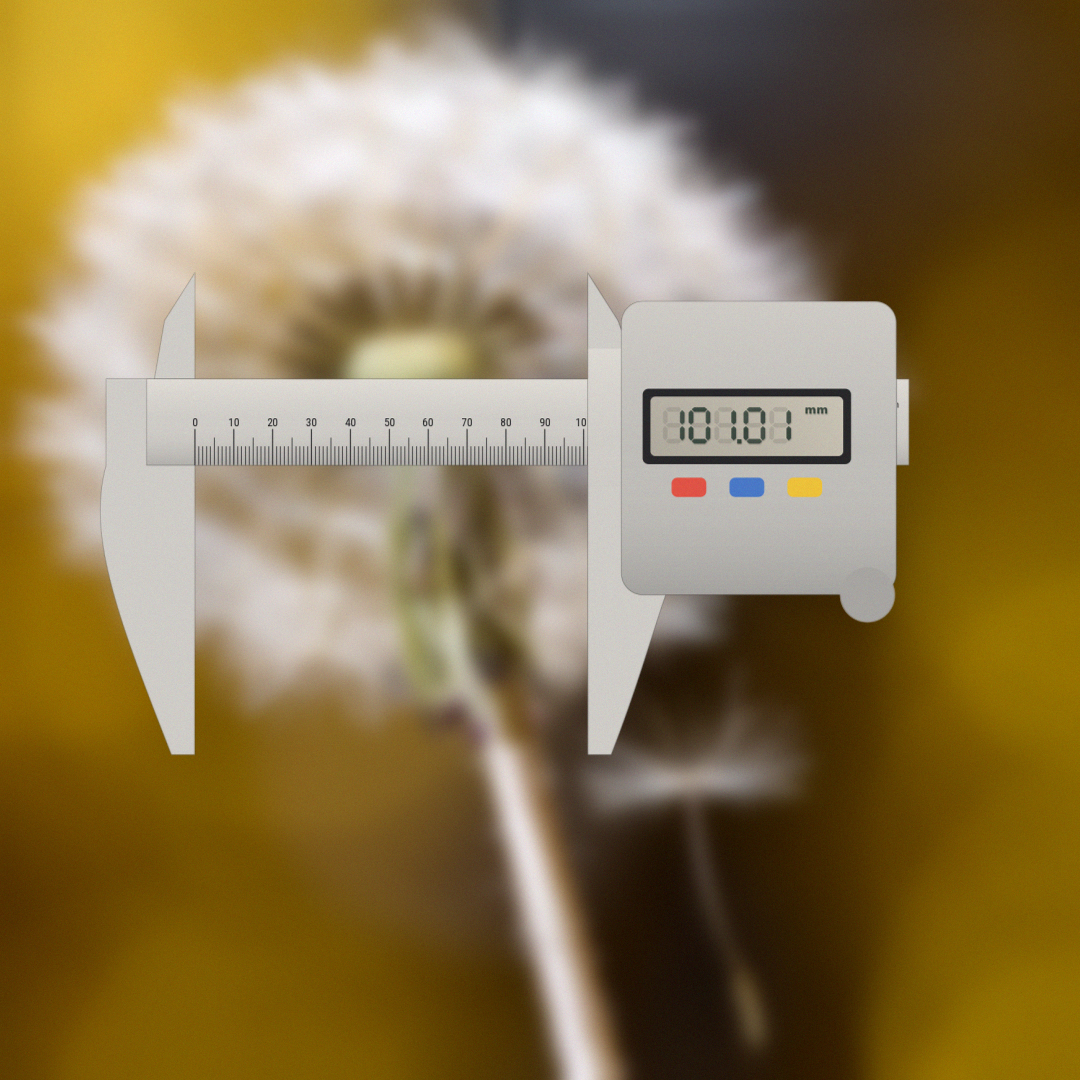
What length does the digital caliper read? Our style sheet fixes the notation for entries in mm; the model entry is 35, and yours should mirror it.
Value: 101.01
